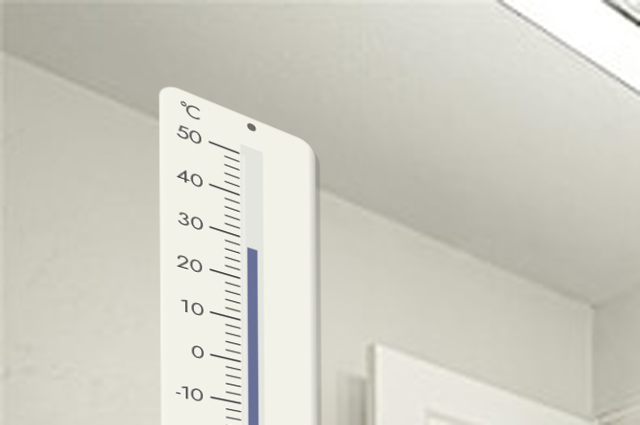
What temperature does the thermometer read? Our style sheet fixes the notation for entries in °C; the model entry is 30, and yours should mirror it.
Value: 28
